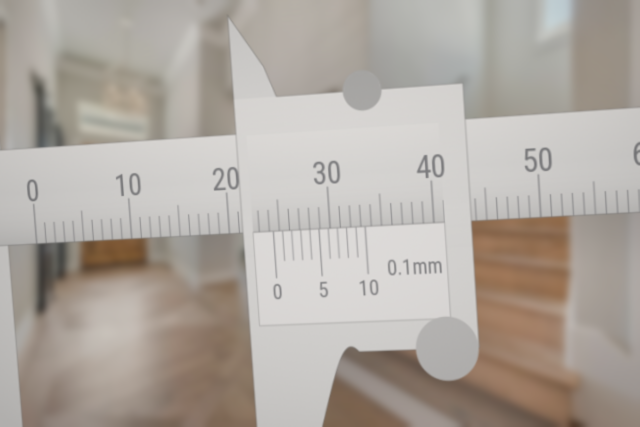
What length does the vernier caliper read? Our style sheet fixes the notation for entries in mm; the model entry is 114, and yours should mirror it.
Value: 24.4
